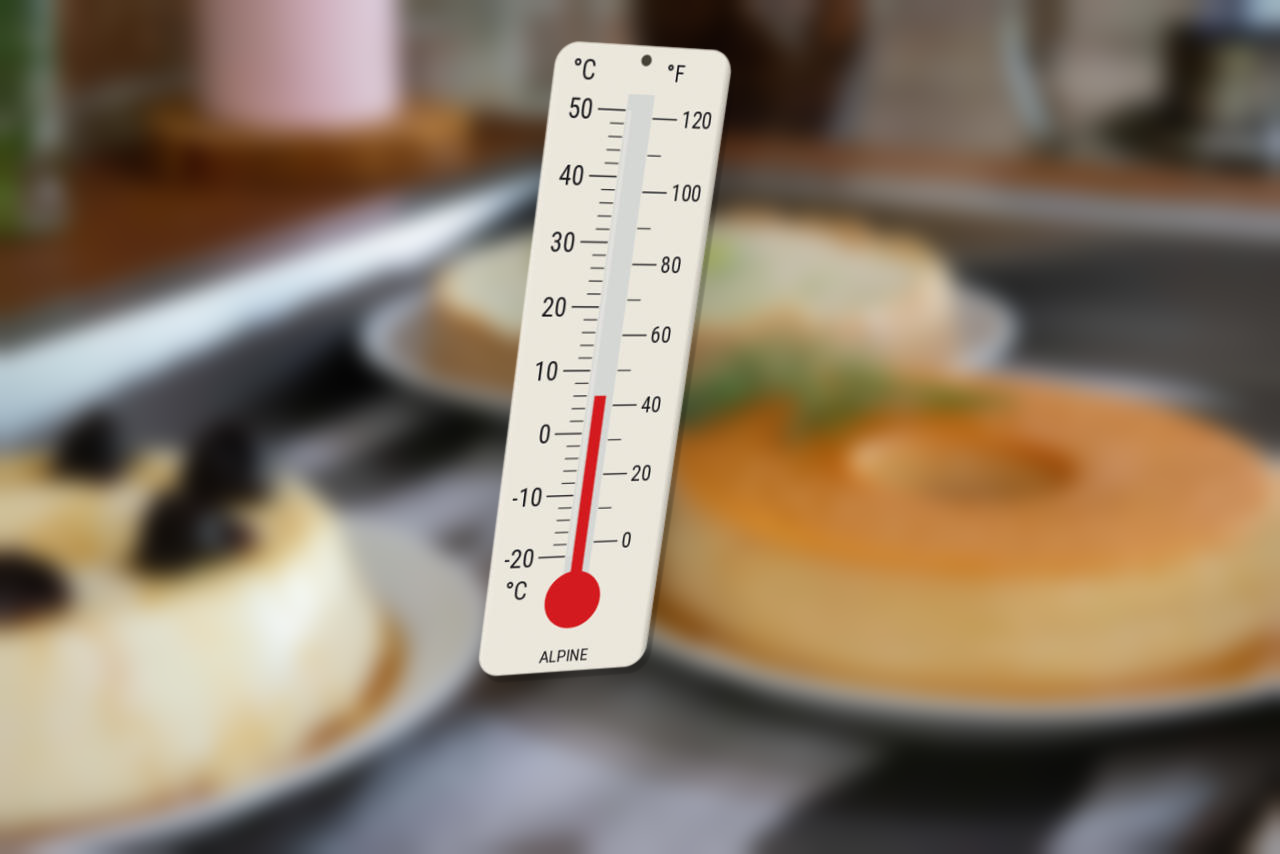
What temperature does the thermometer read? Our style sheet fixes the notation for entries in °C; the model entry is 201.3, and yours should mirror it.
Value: 6
